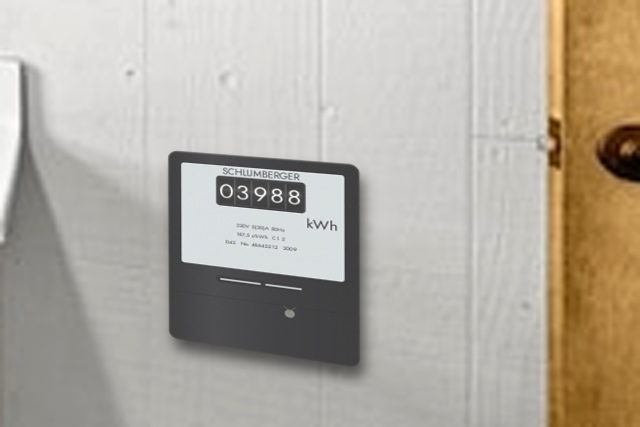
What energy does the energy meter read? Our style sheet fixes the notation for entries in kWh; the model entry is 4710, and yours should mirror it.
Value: 3988
